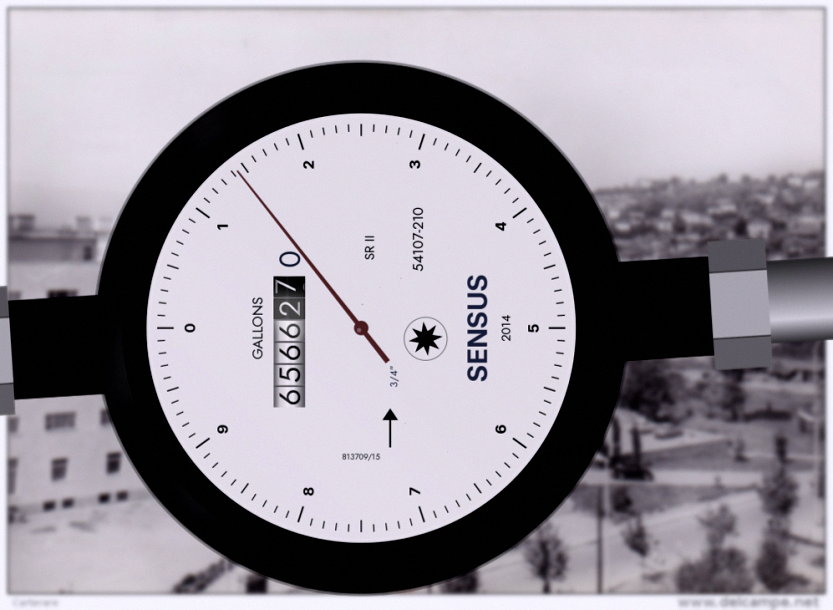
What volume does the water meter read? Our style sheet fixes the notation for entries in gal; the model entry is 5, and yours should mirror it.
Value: 6566271.4
